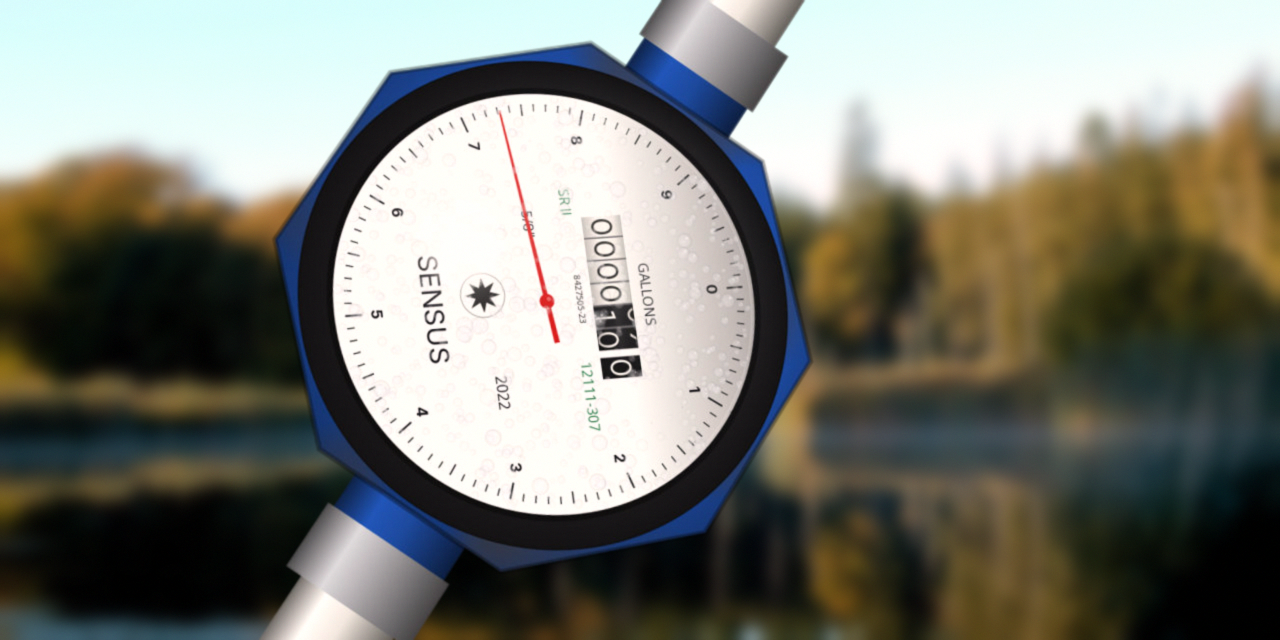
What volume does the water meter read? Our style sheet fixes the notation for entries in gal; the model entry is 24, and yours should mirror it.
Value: 97.3
